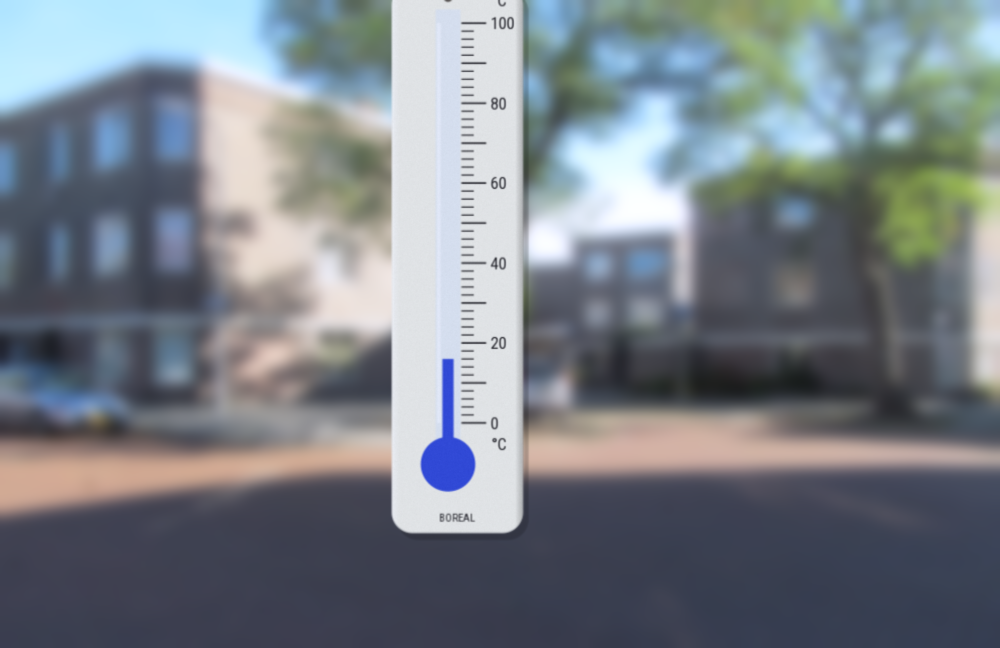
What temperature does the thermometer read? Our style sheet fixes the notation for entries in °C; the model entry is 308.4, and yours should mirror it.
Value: 16
